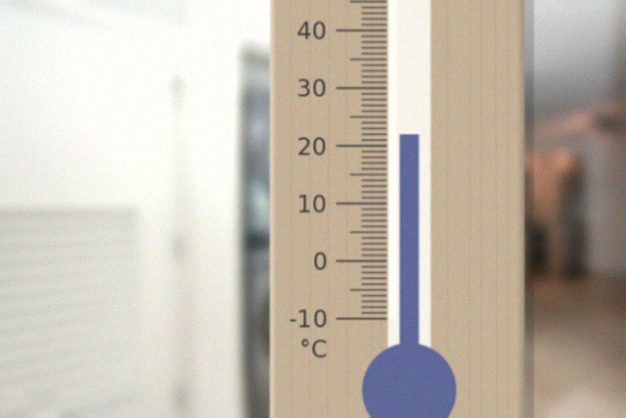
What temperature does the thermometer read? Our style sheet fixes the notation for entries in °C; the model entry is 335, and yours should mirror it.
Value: 22
